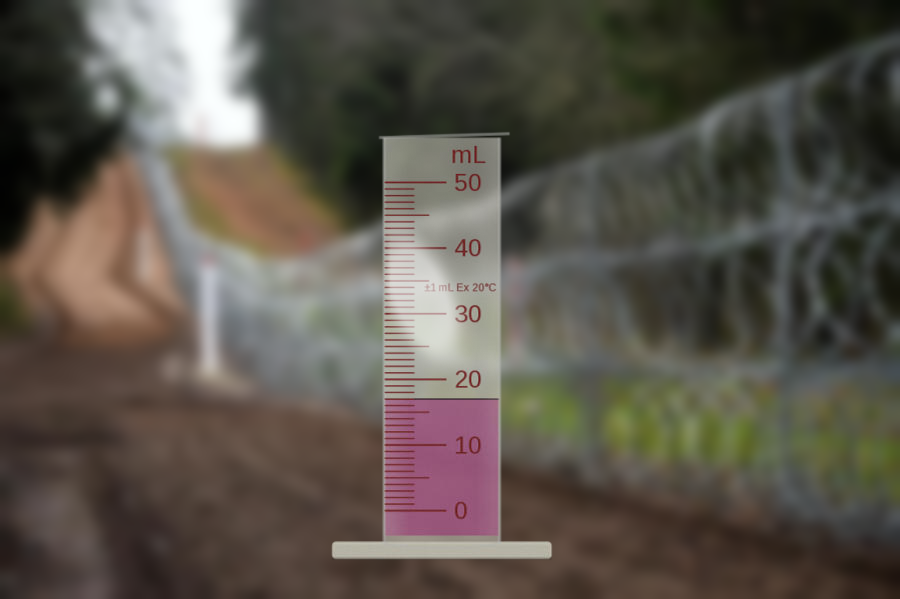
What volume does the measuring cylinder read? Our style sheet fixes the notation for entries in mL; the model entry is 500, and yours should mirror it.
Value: 17
